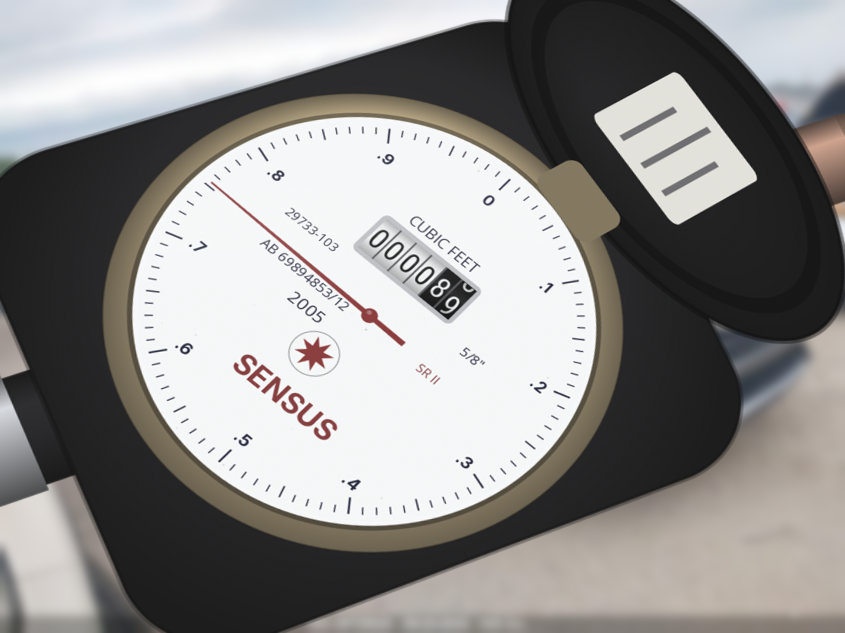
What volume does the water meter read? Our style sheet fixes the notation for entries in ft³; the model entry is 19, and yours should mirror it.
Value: 88.75
